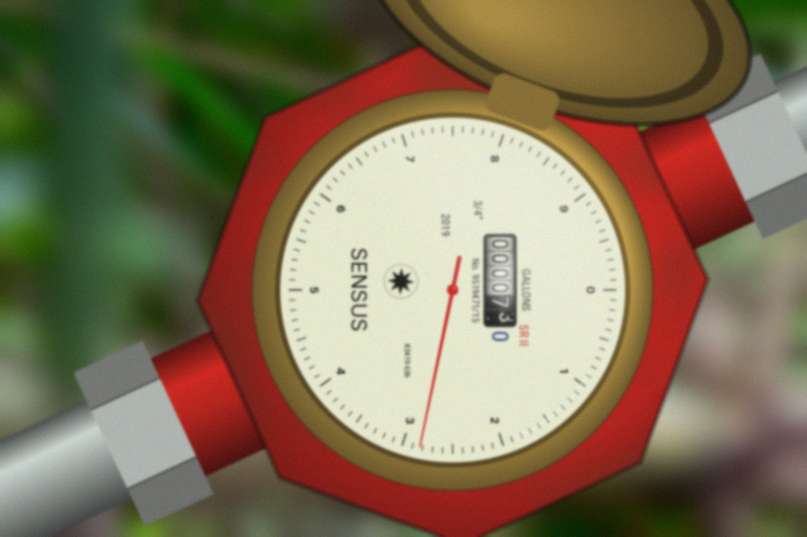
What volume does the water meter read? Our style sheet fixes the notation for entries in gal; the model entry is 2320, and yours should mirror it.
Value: 732.8
